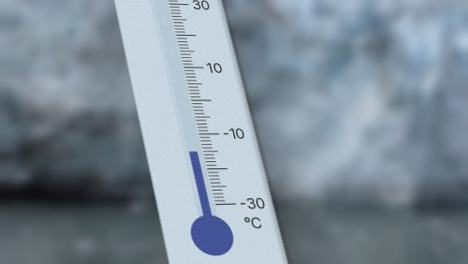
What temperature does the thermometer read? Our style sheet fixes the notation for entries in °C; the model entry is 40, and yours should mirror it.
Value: -15
